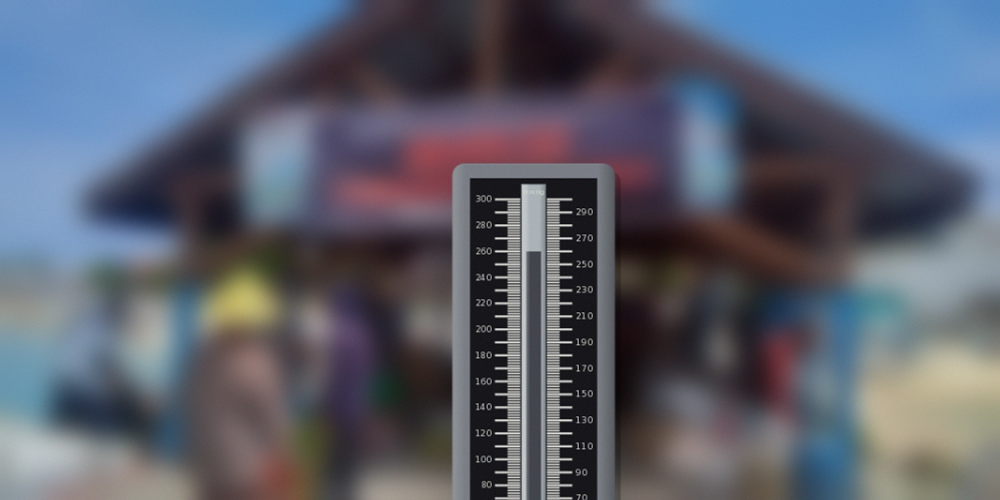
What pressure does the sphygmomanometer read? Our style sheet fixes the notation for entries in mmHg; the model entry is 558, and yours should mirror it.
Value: 260
